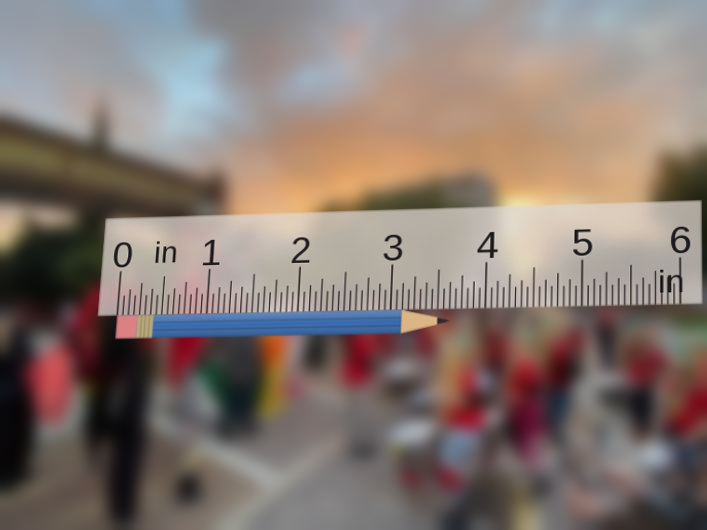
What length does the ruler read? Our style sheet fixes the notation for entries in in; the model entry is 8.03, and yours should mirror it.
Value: 3.625
